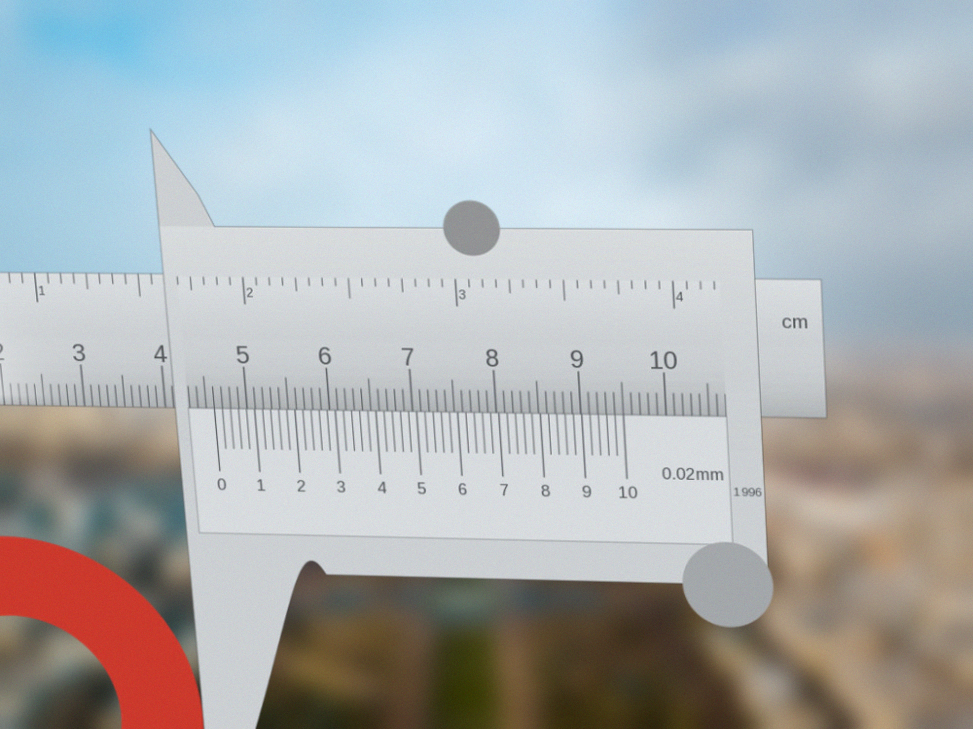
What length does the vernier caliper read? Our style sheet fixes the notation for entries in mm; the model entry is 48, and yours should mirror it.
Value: 46.0
